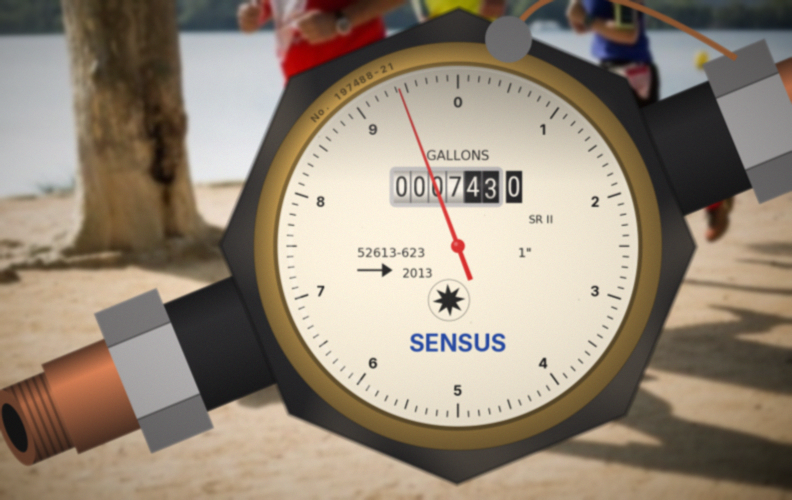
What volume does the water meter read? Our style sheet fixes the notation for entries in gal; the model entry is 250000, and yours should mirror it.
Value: 7429.4
